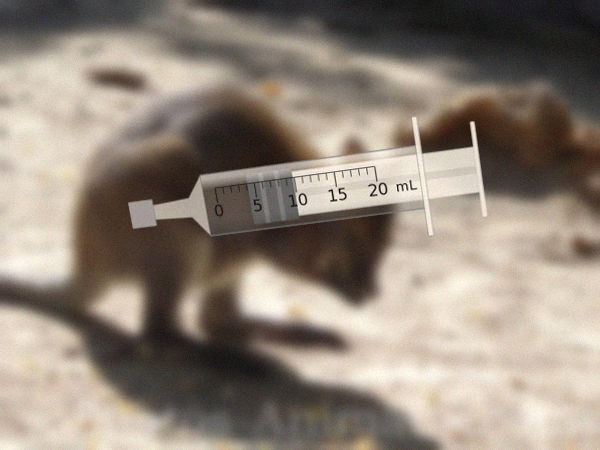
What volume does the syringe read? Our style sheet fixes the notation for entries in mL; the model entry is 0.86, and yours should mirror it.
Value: 4
